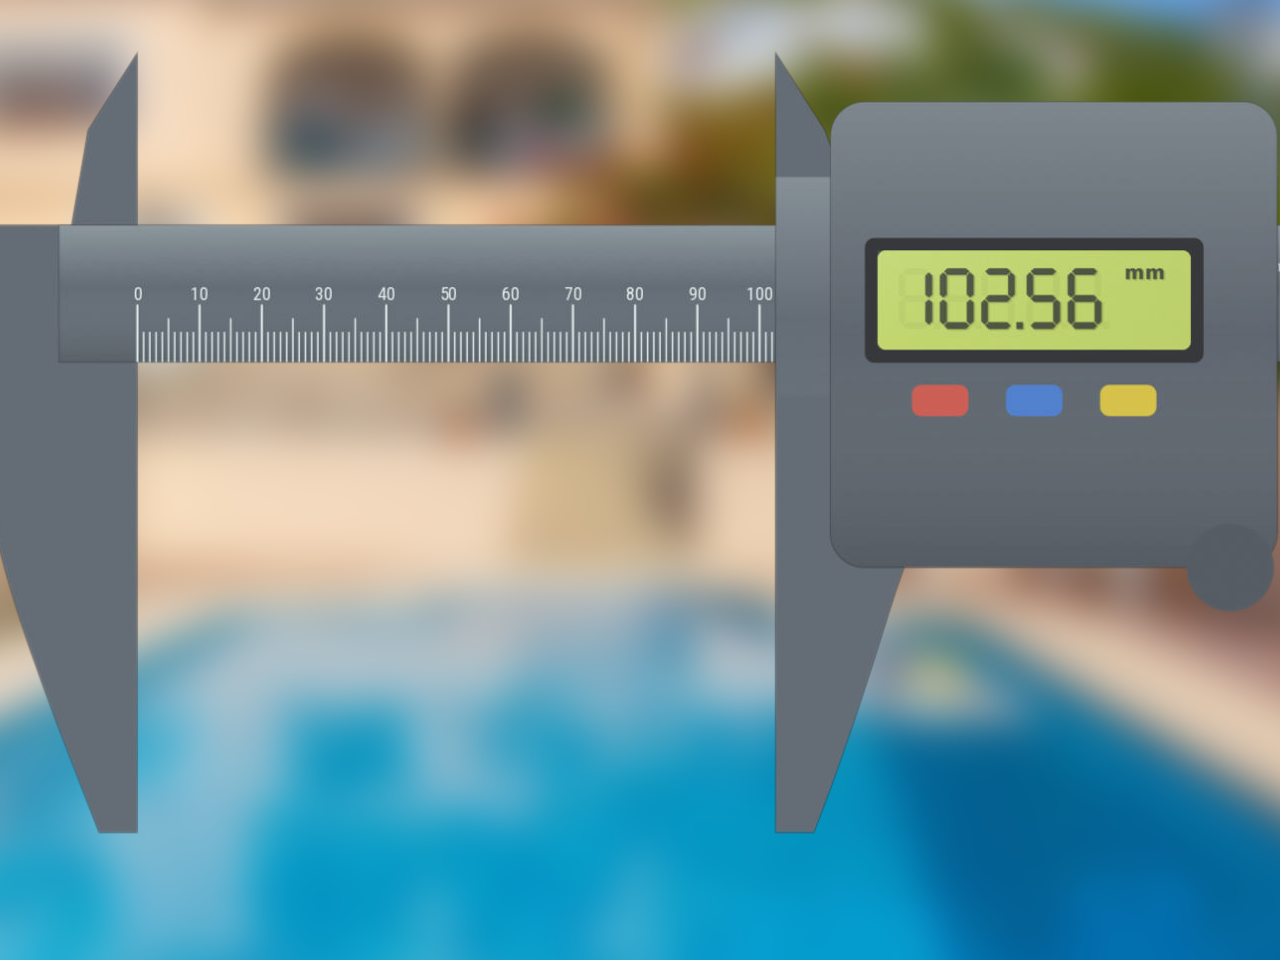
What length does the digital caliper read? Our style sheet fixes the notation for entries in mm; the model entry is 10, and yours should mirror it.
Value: 102.56
